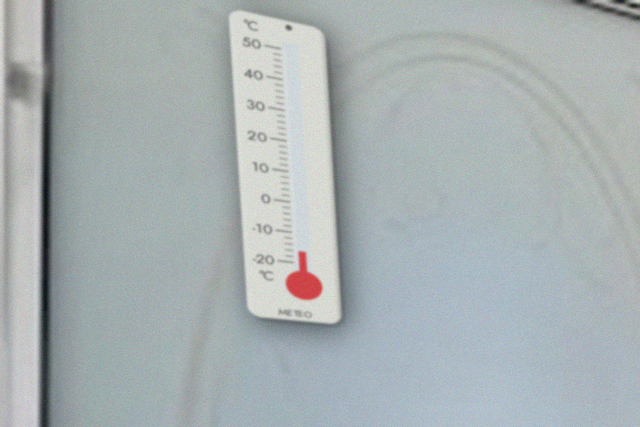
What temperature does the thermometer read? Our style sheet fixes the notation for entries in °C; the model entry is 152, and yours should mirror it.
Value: -16
